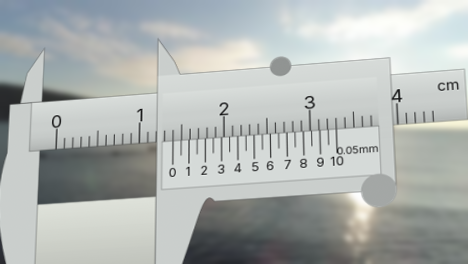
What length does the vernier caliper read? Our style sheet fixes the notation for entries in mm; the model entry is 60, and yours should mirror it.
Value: 14.0
